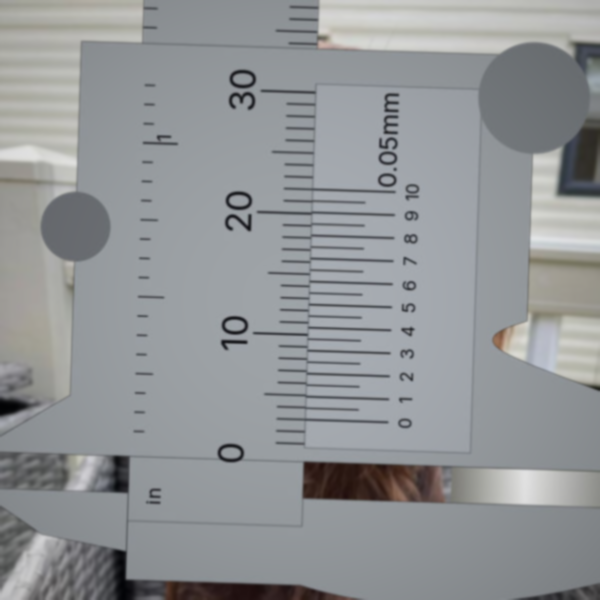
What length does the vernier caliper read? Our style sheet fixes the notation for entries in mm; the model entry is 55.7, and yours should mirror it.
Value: 3.0
